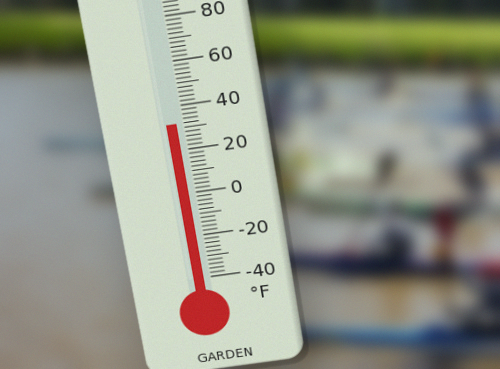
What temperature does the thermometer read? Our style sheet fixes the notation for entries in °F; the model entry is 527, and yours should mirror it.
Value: 32
